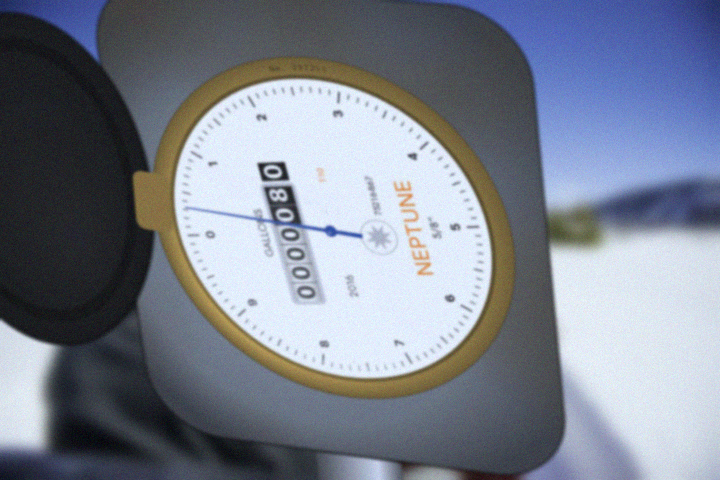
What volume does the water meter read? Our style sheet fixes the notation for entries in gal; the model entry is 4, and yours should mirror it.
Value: 80.3
